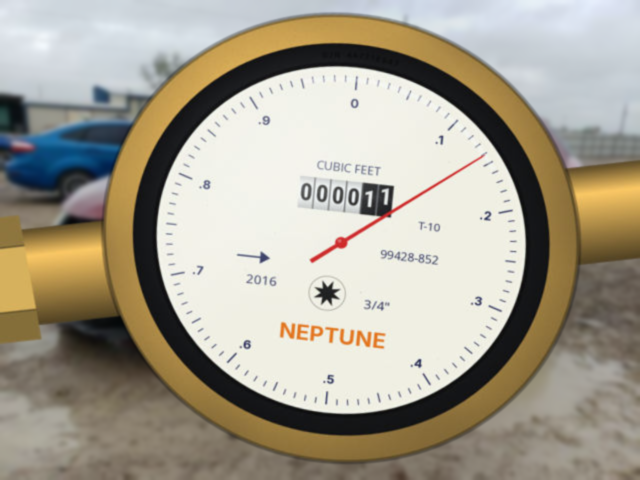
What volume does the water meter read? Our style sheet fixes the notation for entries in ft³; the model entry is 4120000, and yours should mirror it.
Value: 11.14
